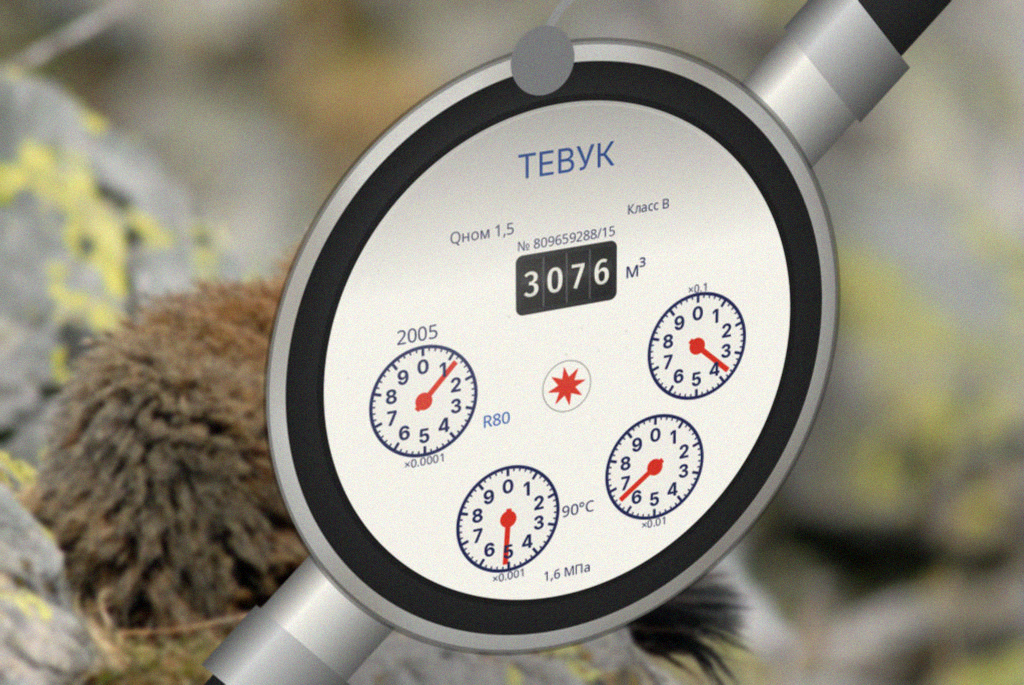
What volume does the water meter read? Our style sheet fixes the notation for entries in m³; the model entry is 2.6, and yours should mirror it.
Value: 3076.3651
